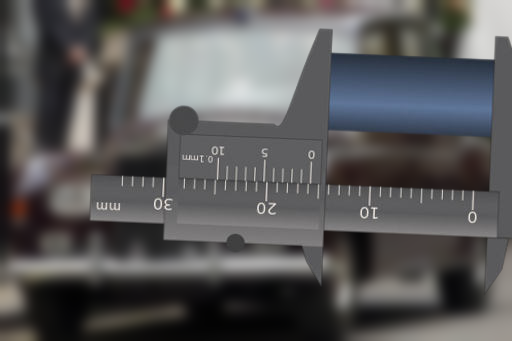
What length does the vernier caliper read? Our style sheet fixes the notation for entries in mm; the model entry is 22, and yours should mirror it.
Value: 15.8
